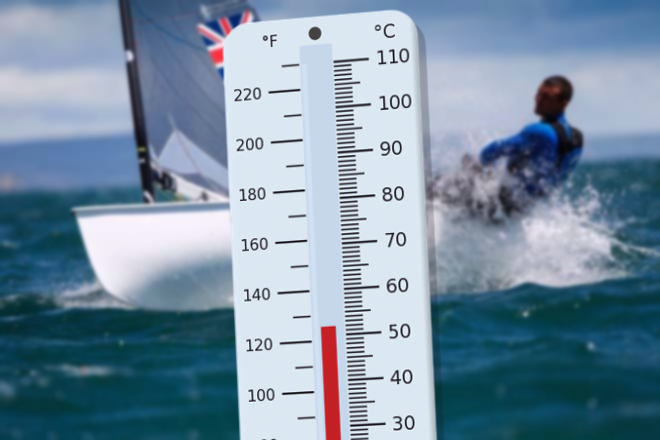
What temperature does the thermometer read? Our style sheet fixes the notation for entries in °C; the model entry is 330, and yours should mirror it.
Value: 52
